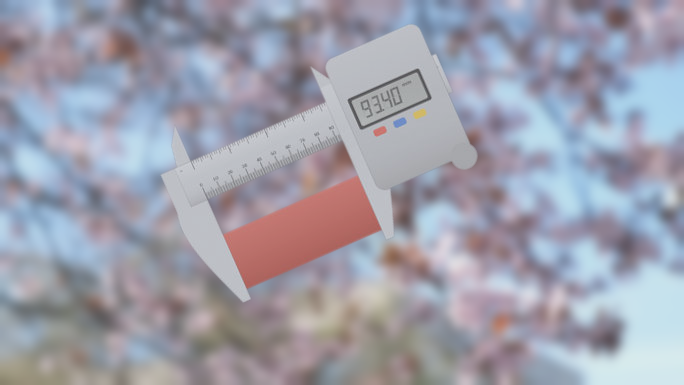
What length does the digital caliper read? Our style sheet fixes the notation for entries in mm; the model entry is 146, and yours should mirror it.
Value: 93.40
